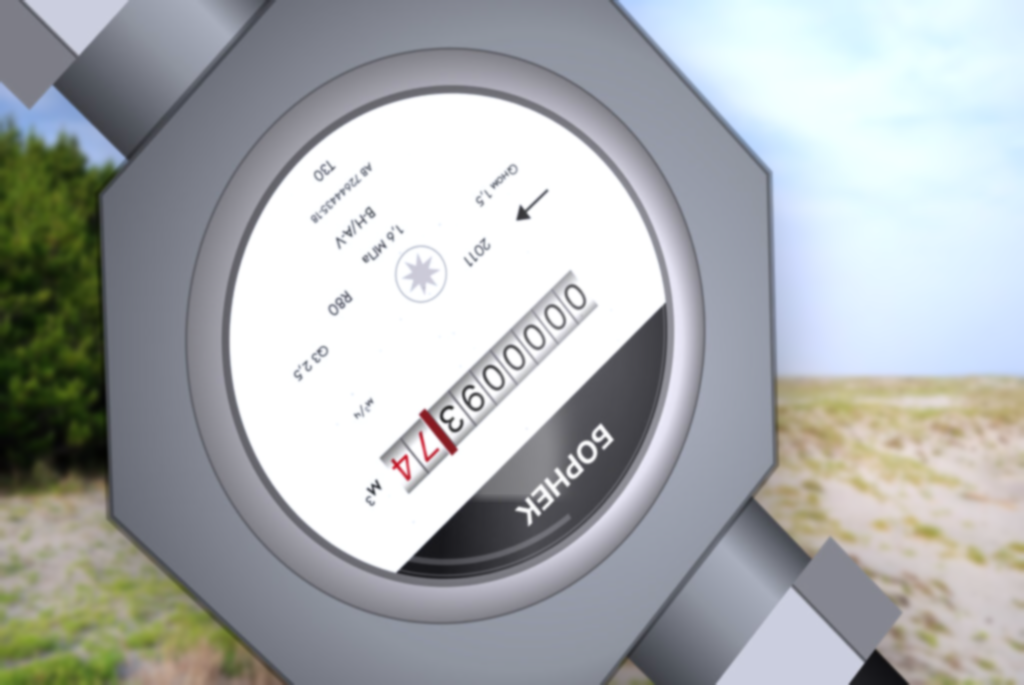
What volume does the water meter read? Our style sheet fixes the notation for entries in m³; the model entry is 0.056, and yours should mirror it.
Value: 93.74
